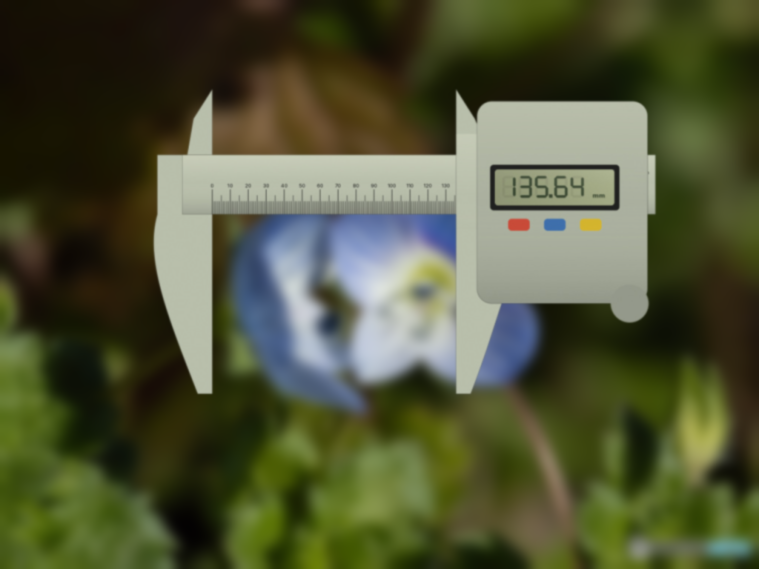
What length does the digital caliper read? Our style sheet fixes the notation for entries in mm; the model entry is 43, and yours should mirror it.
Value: 135.64
